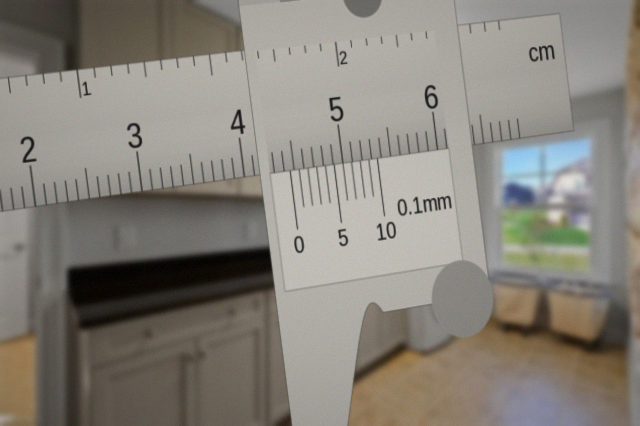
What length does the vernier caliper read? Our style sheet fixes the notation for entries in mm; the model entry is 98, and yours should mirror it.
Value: 44.6
